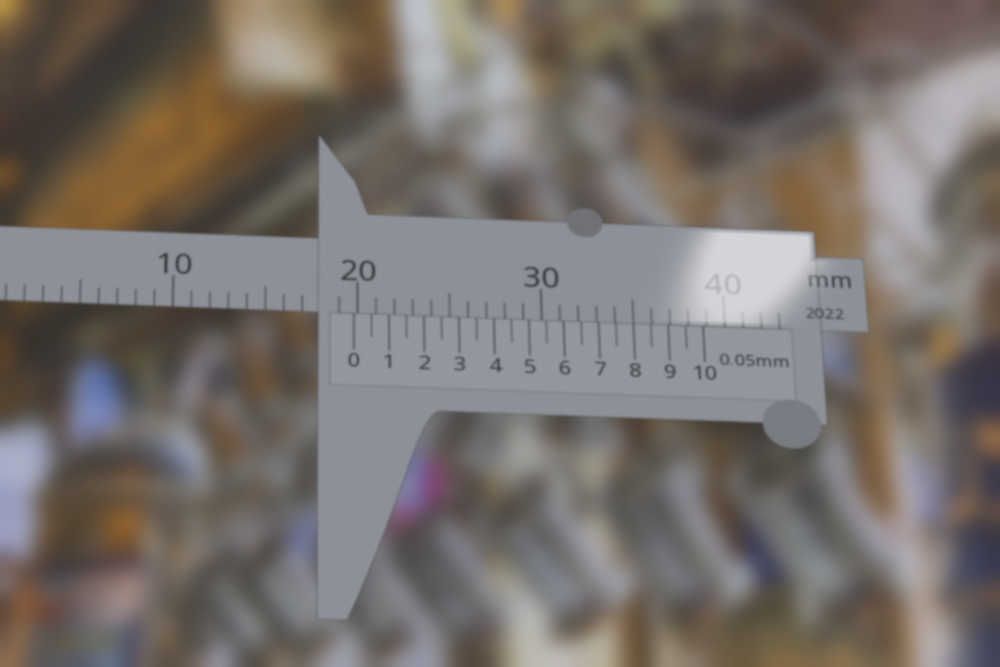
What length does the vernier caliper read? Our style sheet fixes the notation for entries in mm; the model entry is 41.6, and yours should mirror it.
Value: 19.8
